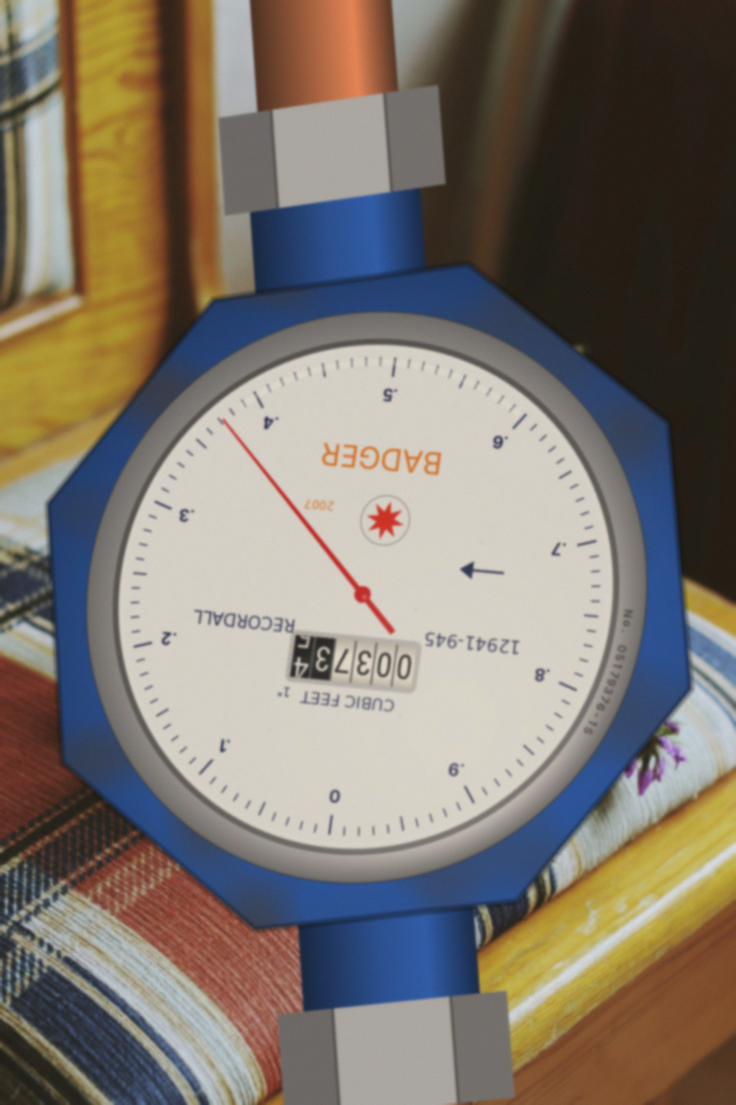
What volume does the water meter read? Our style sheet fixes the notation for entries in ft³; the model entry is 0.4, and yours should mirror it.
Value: 3734.37
